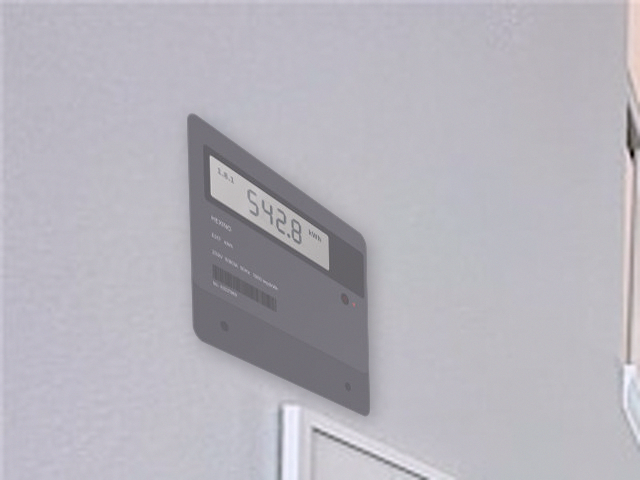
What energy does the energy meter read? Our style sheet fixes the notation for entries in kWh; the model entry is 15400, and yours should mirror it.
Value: 542.8
